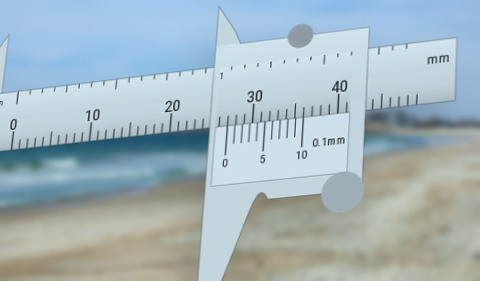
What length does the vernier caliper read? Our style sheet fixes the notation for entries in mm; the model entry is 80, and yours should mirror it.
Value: 27.0
